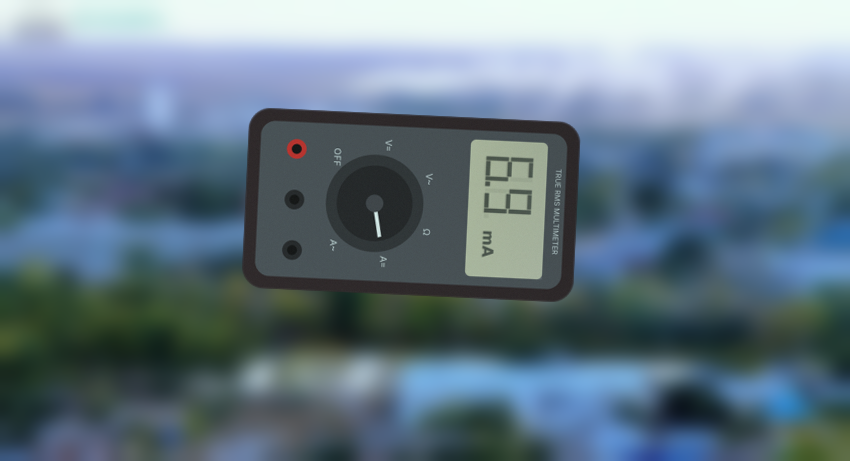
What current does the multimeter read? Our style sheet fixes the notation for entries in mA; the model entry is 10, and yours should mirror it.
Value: 6.9
